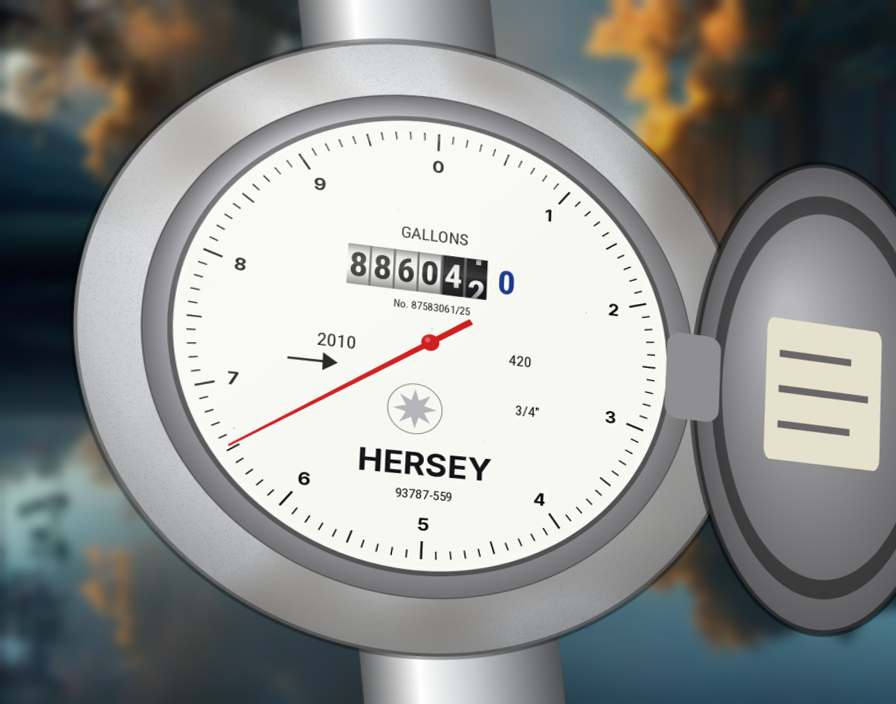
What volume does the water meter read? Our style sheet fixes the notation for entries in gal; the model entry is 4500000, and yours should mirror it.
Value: 8860416.5
